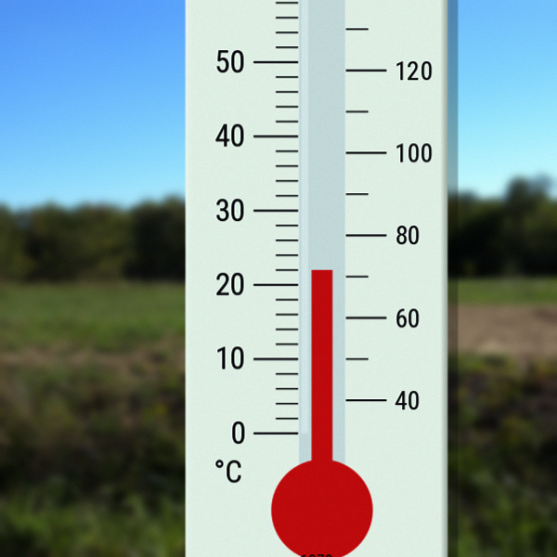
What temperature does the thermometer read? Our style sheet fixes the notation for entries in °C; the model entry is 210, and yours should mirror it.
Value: 22
